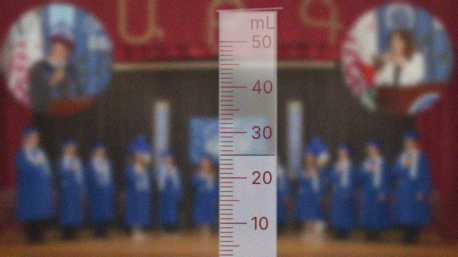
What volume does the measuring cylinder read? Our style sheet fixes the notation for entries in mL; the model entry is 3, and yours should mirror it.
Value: 25
